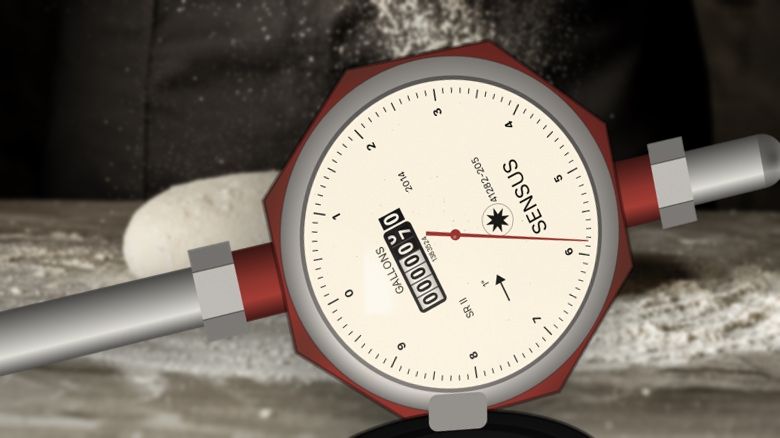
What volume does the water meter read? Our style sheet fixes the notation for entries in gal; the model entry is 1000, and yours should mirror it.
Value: 65.8
